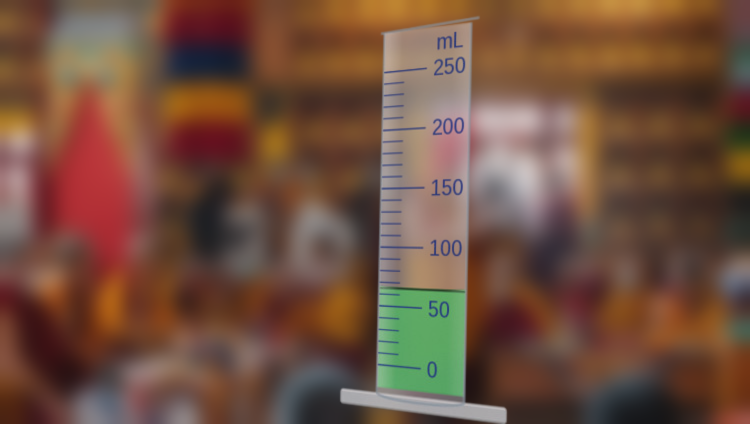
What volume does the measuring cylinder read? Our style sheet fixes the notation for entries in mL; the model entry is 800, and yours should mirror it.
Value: 65
